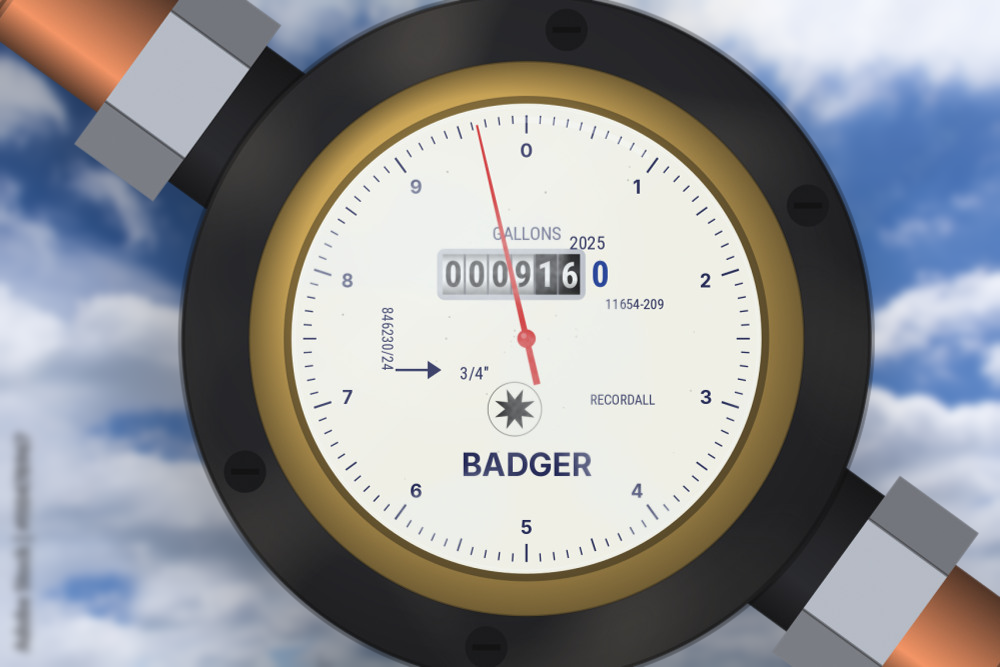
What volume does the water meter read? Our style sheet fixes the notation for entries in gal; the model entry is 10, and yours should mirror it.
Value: 9159.6
